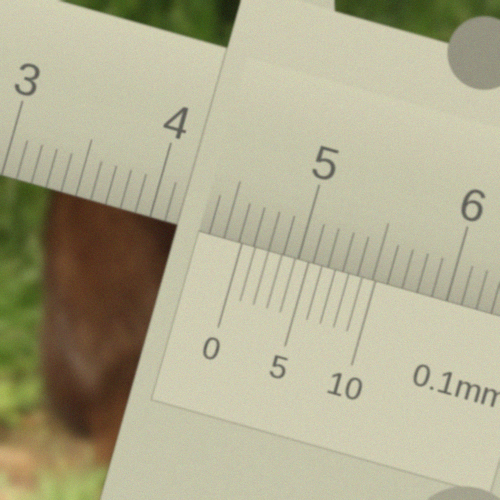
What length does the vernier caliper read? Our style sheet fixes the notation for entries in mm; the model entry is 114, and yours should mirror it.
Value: 46.2
